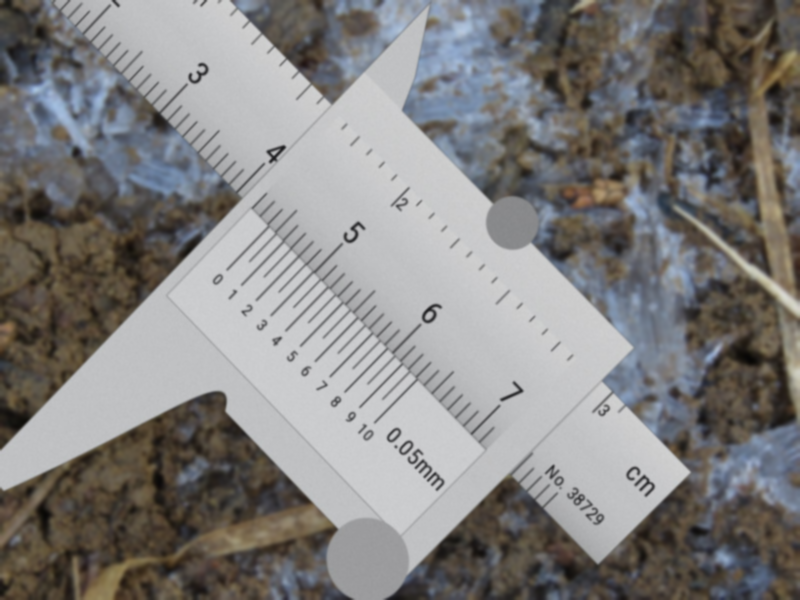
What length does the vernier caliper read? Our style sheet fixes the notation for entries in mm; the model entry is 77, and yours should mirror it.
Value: 44.2
